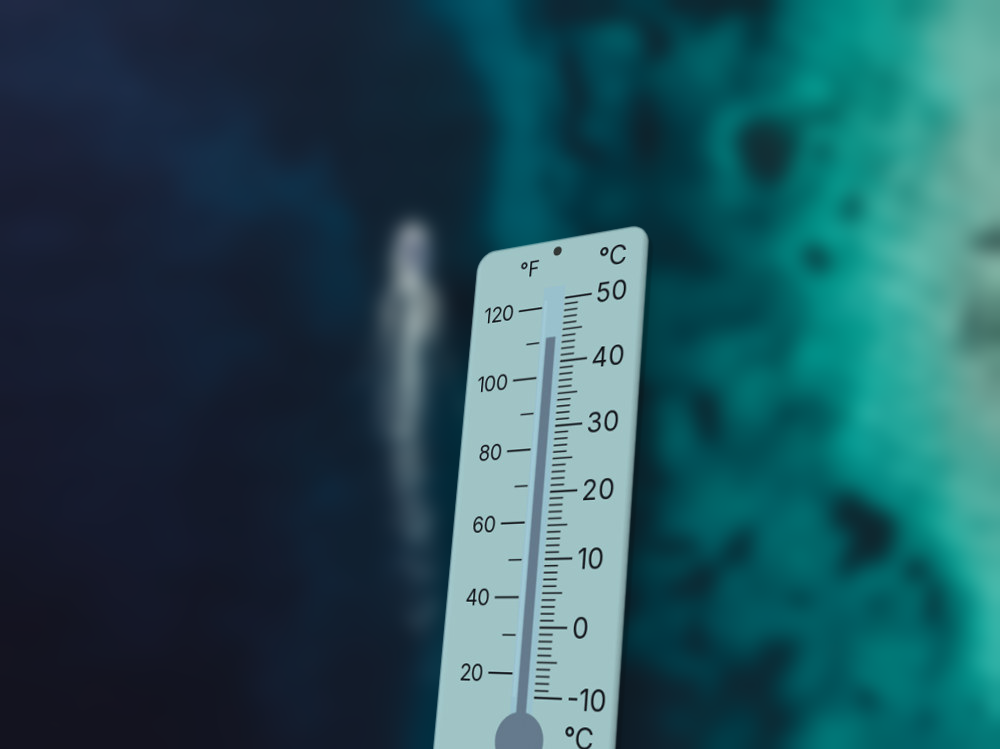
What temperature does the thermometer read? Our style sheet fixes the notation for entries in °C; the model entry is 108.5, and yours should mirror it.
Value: 44
